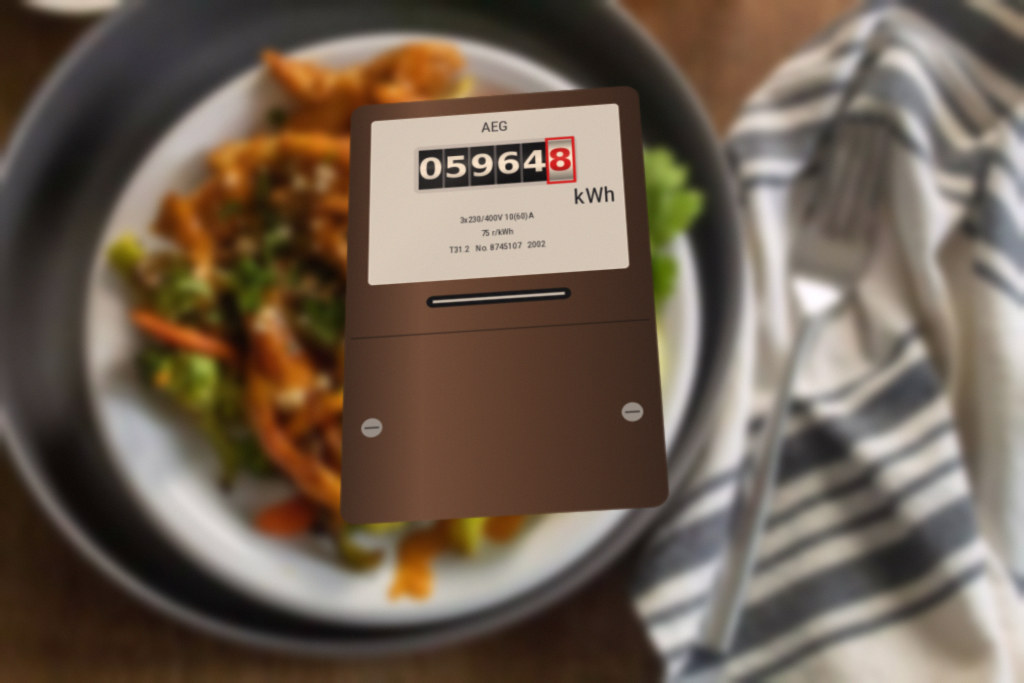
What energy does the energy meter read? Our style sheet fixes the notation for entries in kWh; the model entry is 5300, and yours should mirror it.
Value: 5964.8
